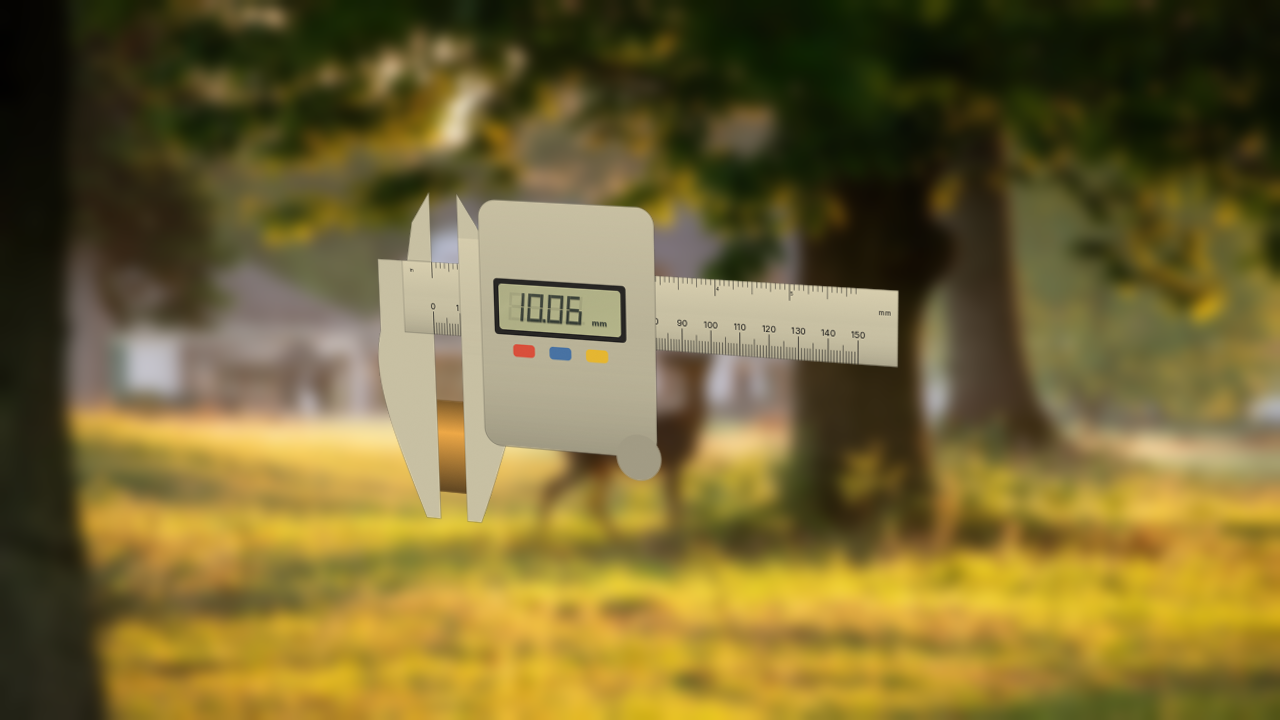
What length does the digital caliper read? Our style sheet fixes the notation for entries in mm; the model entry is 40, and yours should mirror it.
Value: 10.06
